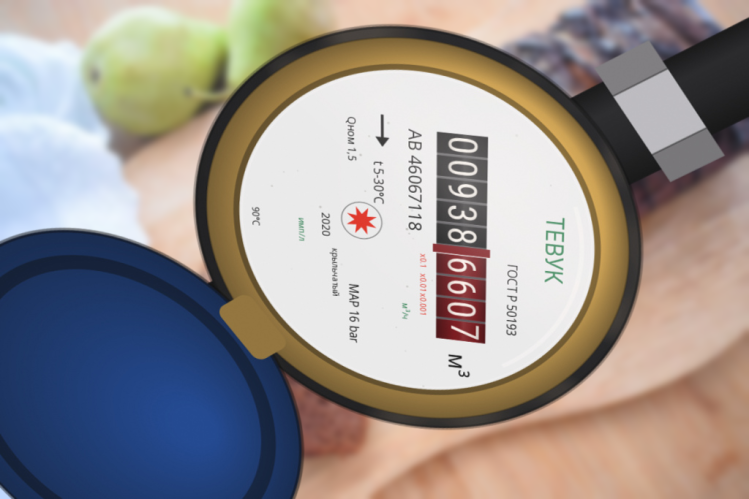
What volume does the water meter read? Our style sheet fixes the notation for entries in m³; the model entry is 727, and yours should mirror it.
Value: 938.6607
